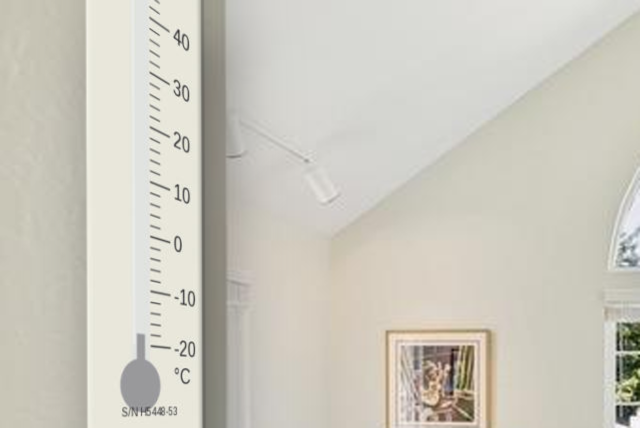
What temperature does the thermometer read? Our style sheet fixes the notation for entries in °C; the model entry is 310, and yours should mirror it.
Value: -18
